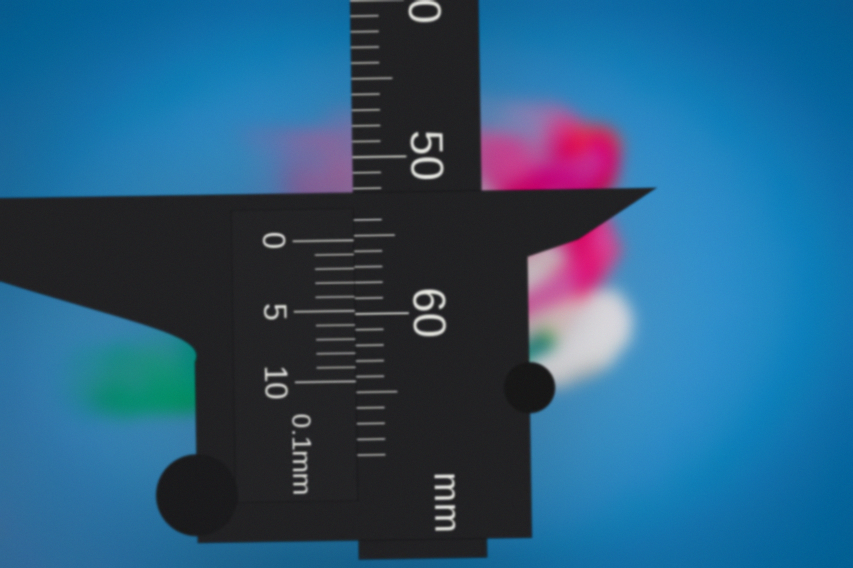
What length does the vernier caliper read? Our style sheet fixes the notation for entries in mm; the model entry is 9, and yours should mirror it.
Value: 55.3
